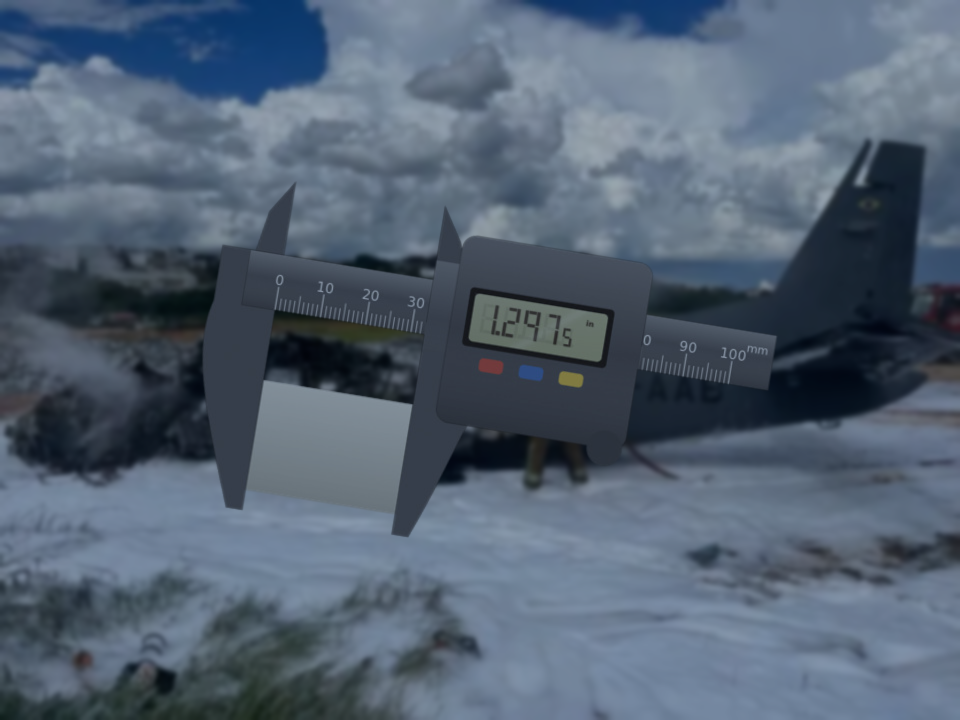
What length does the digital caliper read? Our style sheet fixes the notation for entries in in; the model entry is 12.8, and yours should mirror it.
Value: 1.2975
